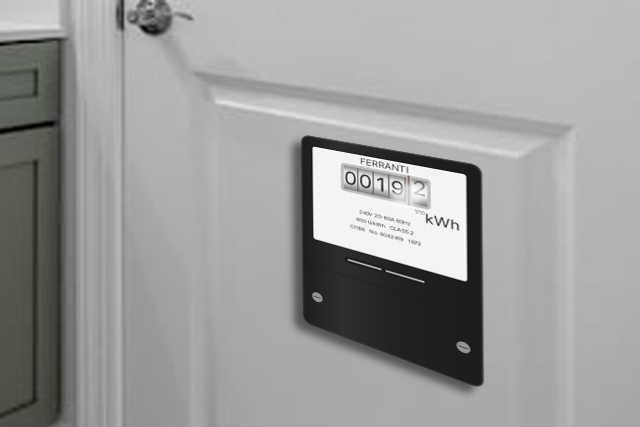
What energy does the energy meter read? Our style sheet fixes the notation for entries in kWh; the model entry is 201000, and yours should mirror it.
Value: 19.2
